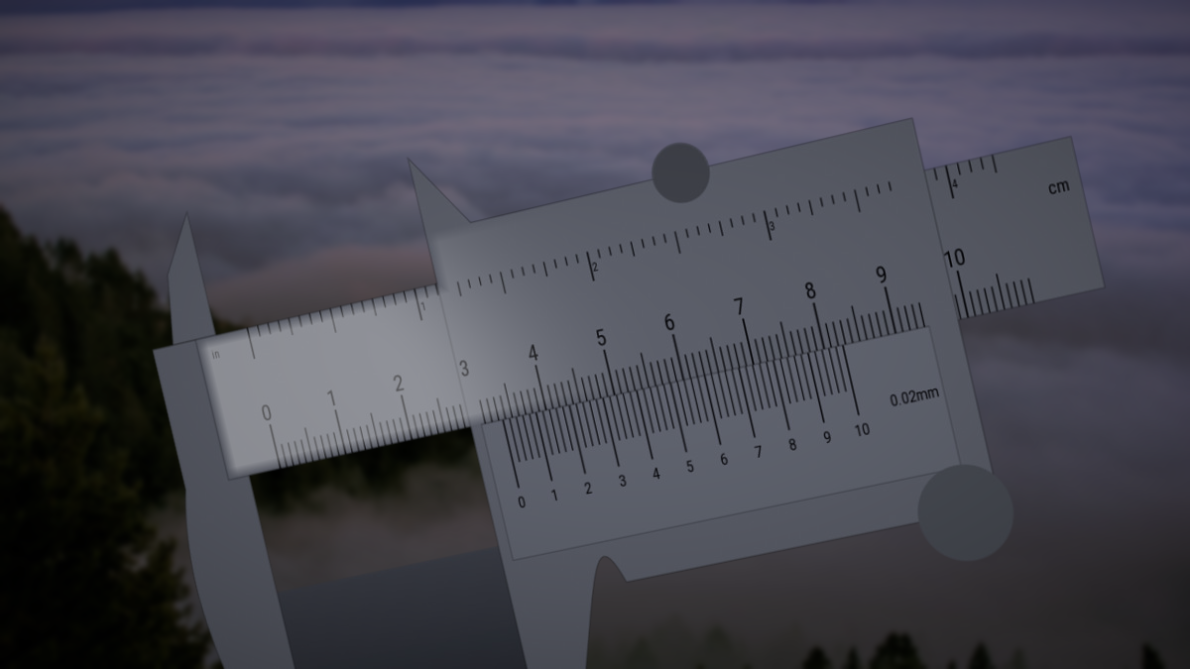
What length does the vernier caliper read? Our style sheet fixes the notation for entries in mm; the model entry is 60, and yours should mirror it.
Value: 33.6
